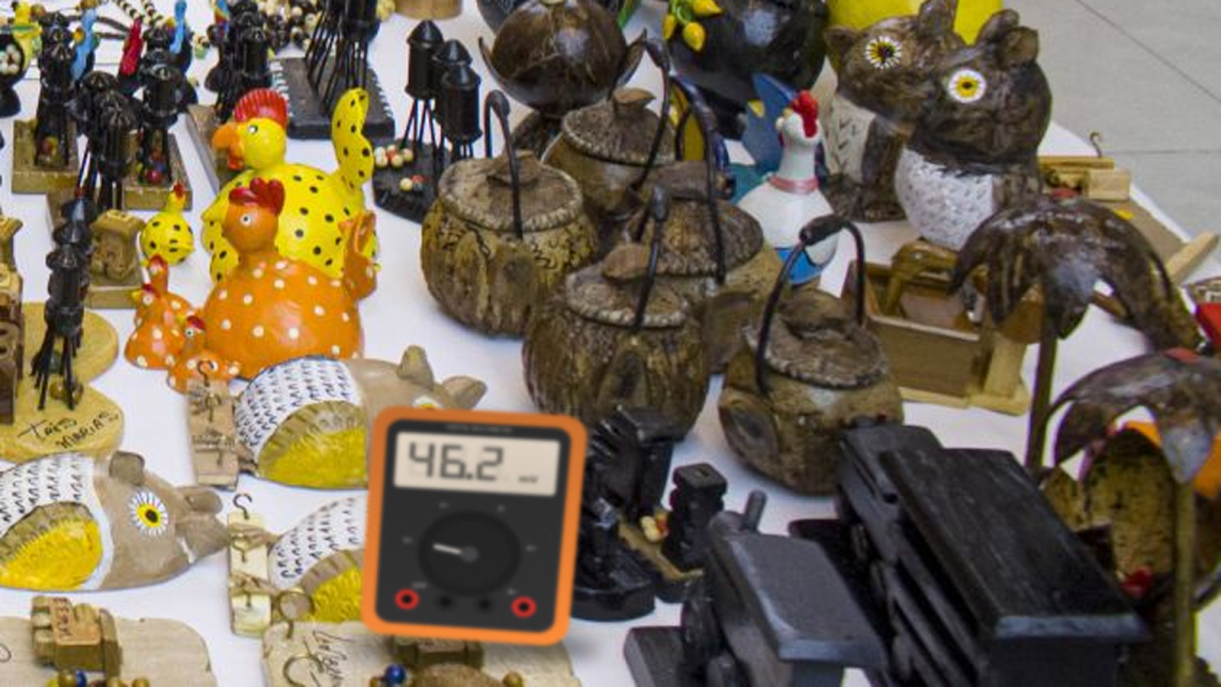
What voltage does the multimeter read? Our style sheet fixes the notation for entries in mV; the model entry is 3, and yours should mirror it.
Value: 46.2
